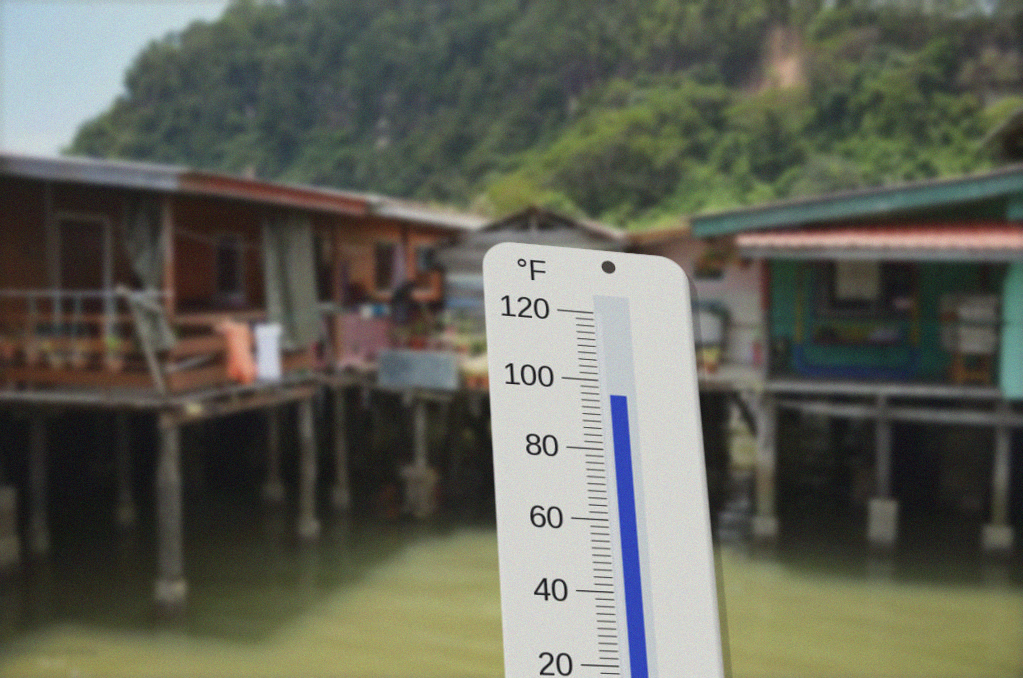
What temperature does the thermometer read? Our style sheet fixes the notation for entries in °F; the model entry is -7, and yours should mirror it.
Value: 96
